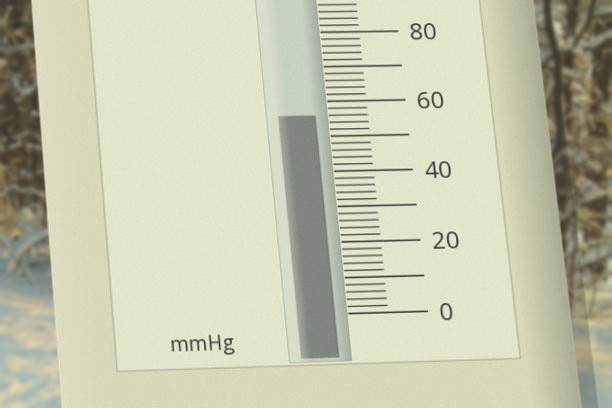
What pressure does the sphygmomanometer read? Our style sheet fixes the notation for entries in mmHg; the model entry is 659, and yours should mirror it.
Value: 56
